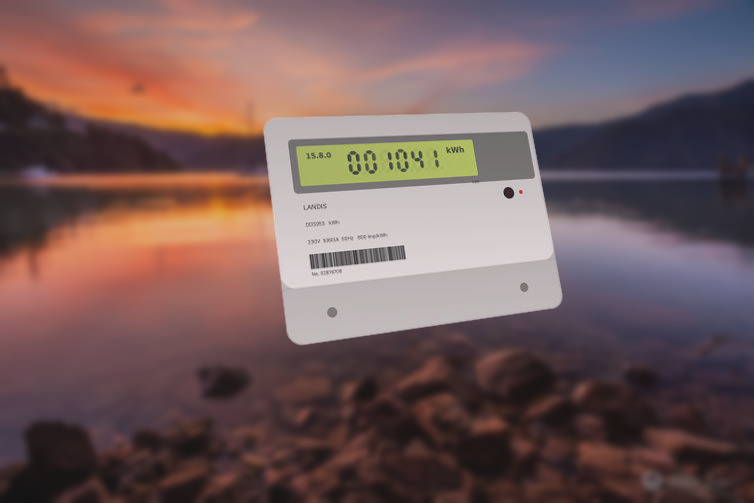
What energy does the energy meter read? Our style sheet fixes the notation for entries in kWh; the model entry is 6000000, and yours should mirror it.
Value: 1041
